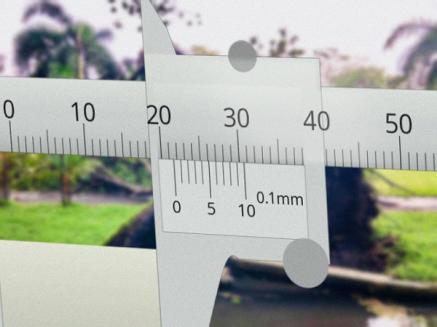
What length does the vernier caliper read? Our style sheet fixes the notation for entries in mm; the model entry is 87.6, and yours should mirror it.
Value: 21.6
